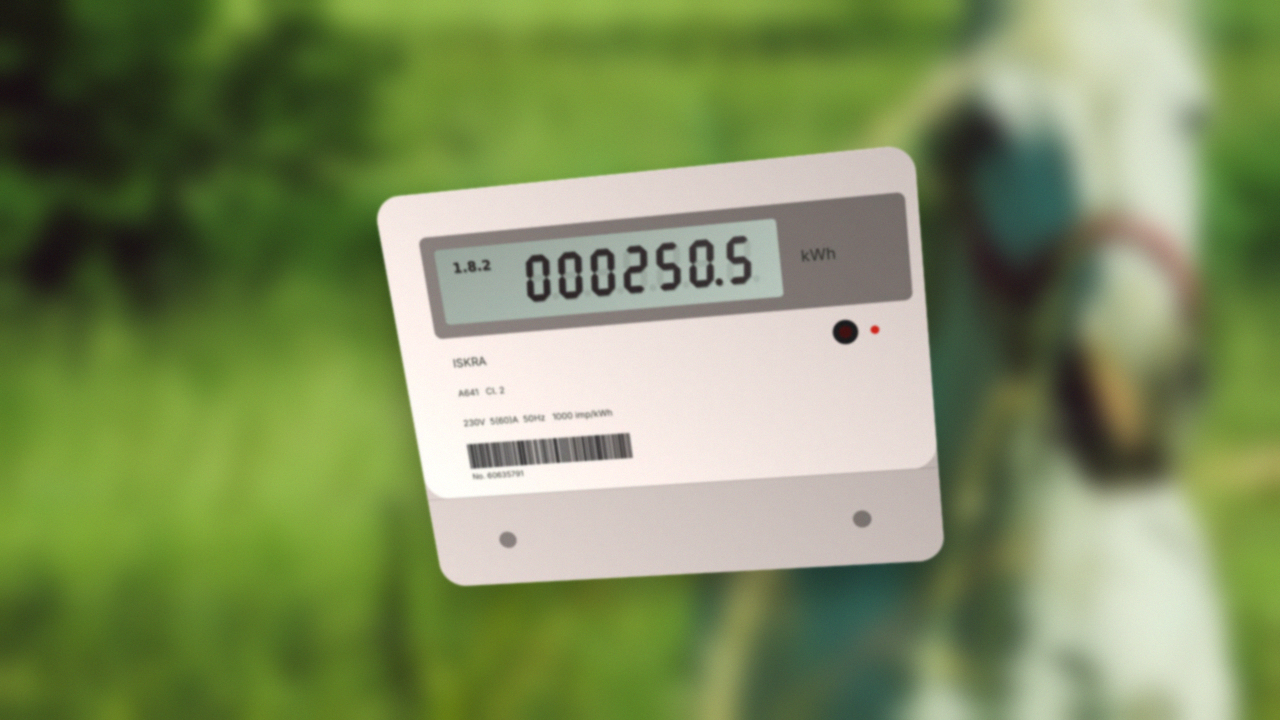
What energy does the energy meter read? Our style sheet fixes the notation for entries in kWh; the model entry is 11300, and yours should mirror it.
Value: 250.5
